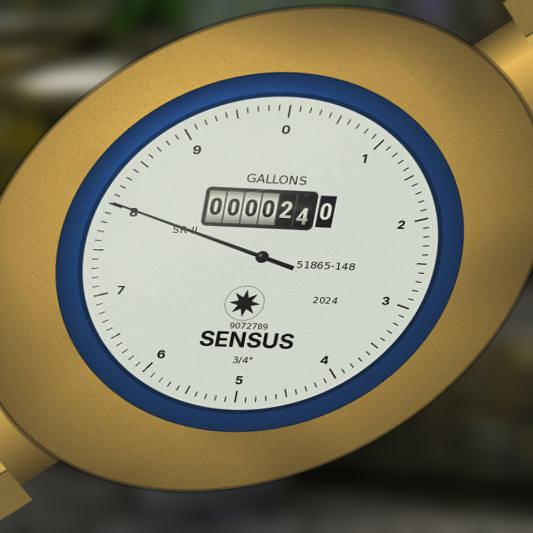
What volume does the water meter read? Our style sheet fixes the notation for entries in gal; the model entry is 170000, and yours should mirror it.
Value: 238.0
